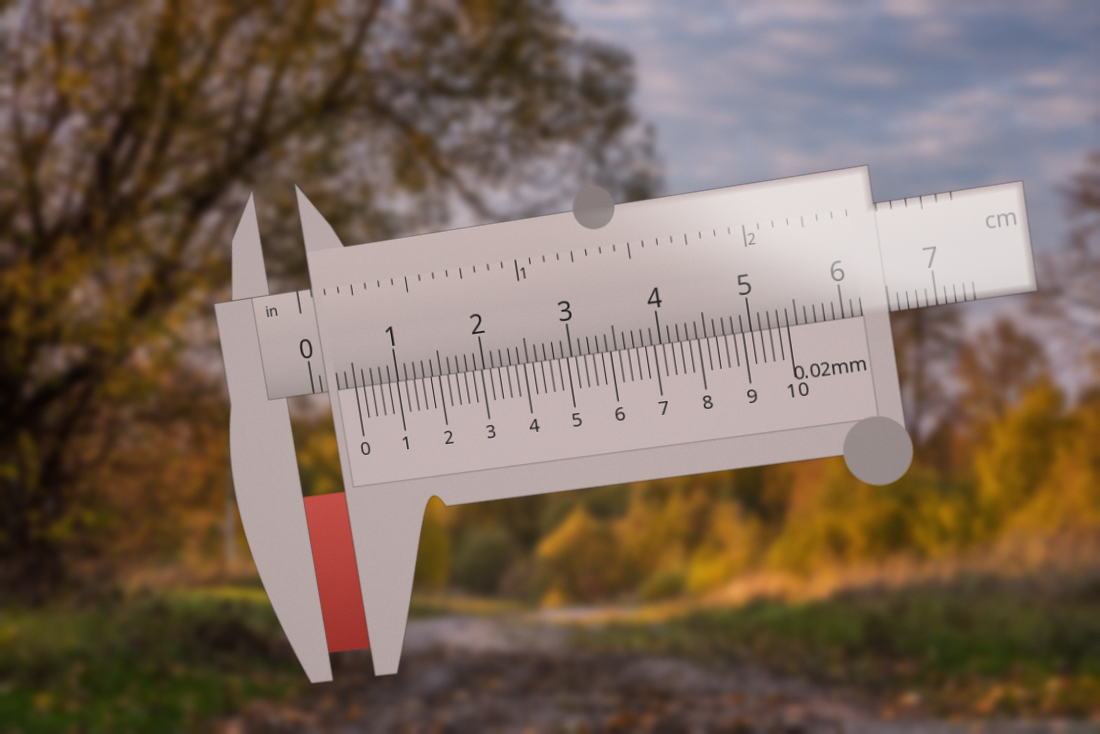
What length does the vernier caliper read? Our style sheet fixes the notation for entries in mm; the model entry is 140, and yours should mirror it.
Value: 5.0
